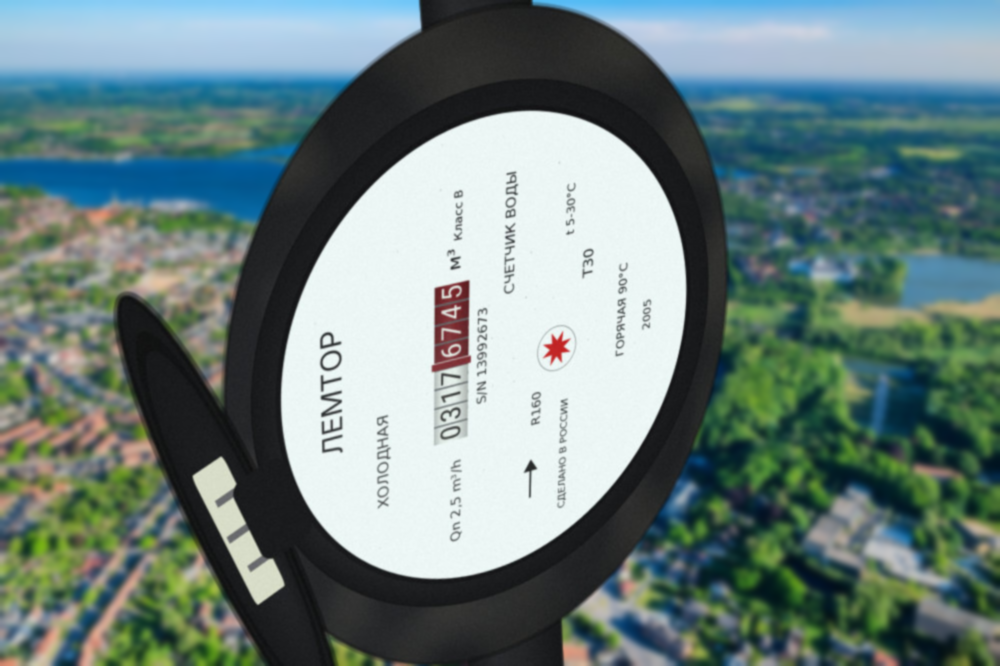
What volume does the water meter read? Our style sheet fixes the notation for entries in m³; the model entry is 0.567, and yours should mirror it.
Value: 317.6745
